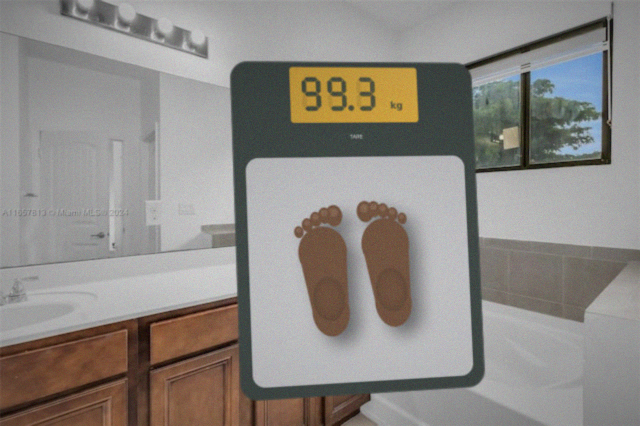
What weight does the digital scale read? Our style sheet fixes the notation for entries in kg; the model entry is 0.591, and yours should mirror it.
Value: 99.3
